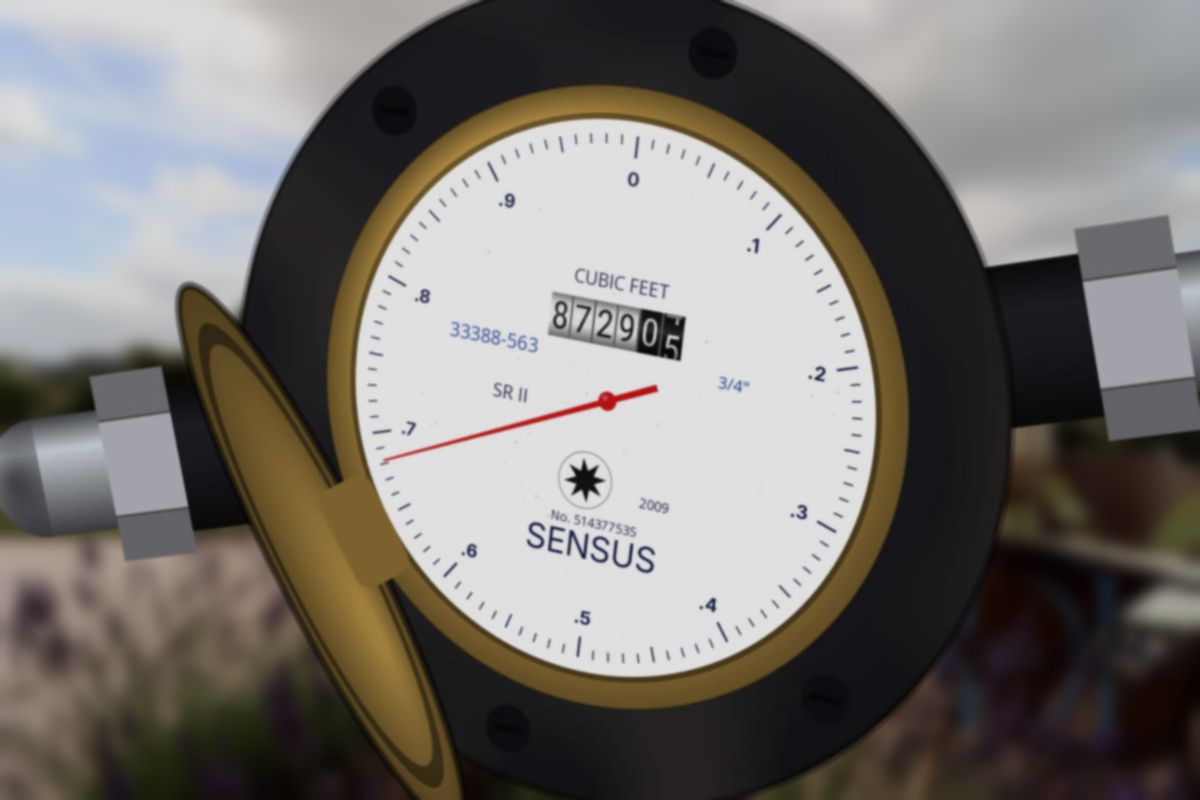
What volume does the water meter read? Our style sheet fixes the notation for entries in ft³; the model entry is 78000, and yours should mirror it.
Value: 872904.68
